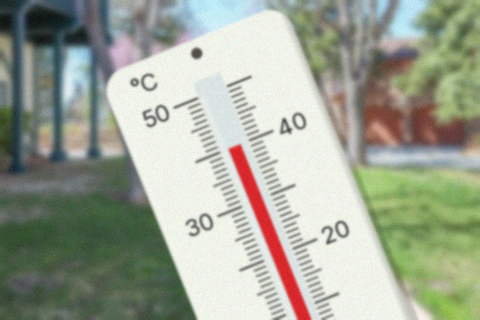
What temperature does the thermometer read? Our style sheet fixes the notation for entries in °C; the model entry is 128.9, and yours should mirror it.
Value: 40
